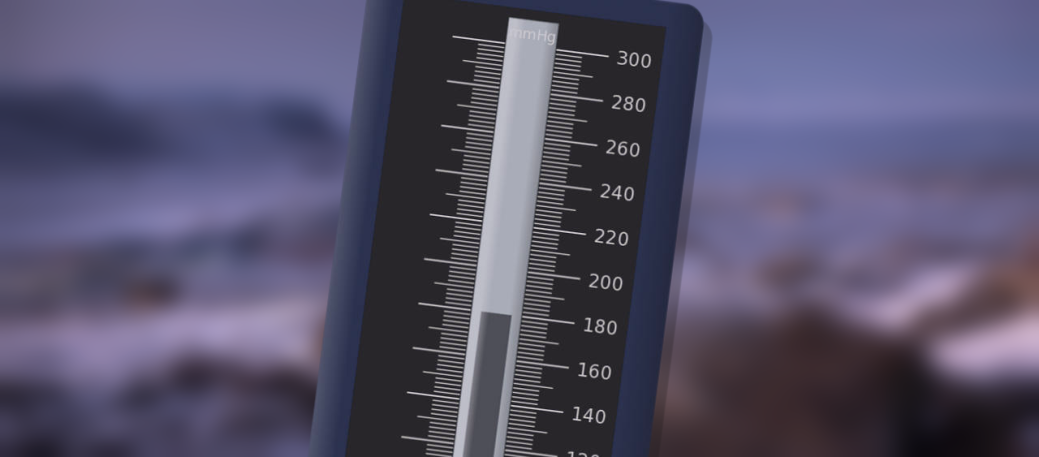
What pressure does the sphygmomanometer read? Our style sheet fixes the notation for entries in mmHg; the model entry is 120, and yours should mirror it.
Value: 180
